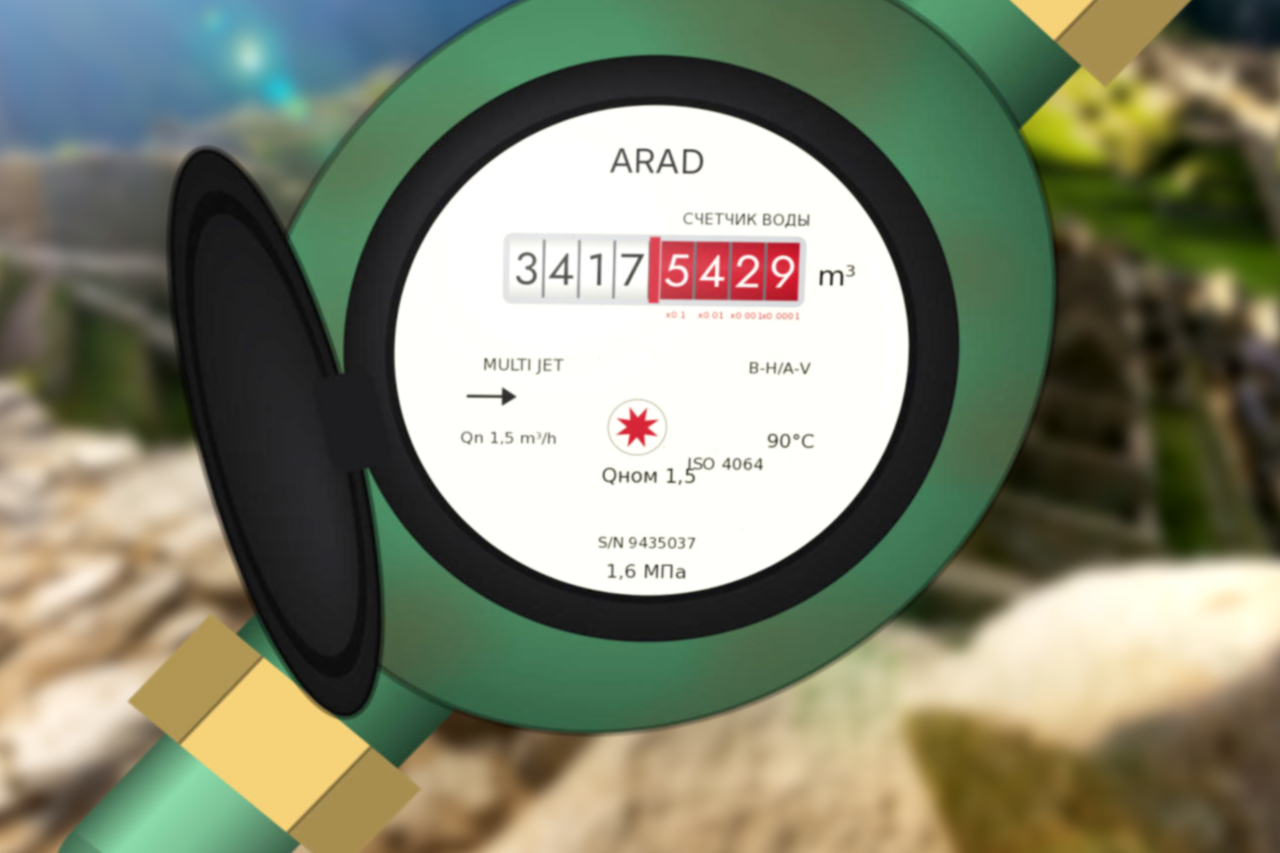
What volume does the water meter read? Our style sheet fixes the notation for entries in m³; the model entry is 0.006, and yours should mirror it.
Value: 3417.5429
